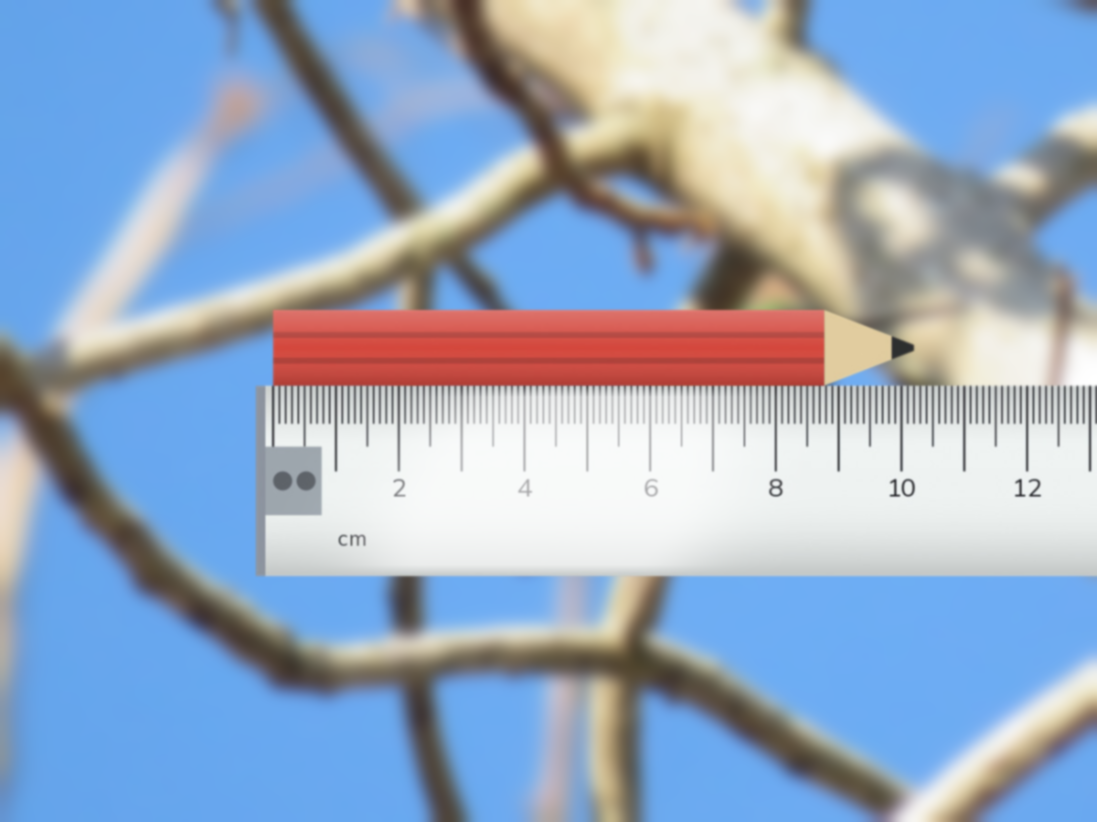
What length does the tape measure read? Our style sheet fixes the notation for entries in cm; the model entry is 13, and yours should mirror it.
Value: 10.2
